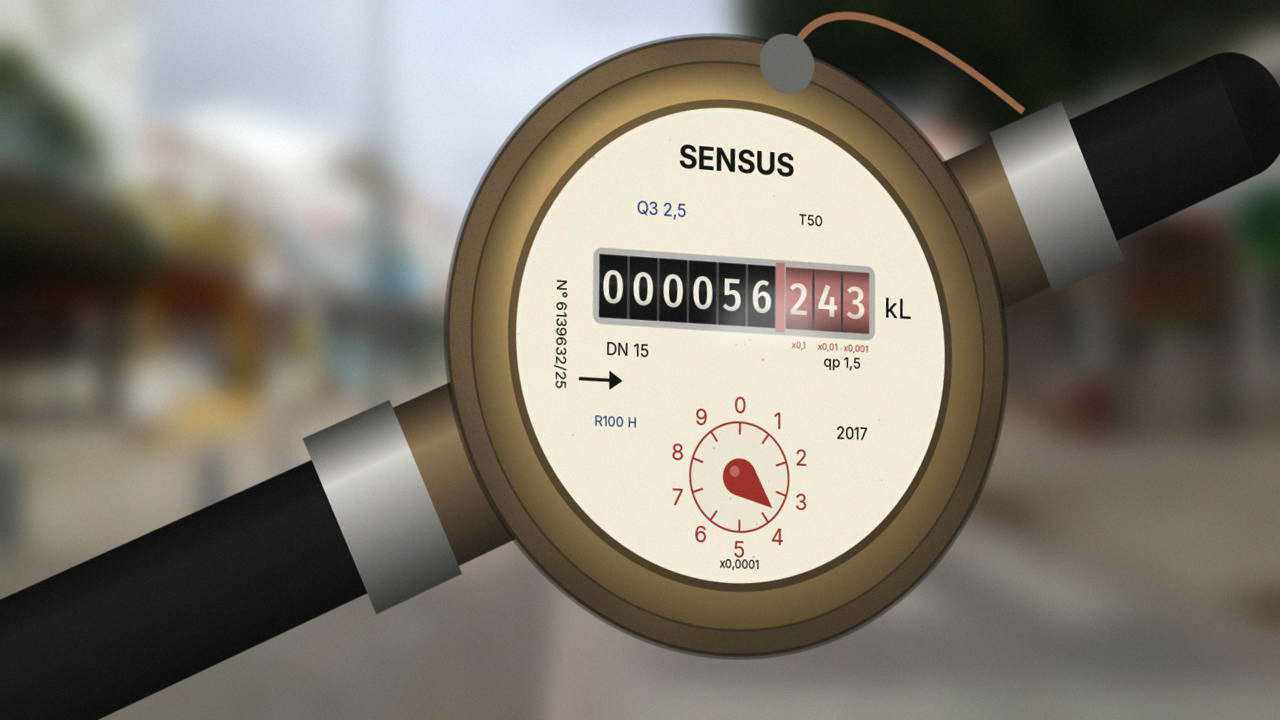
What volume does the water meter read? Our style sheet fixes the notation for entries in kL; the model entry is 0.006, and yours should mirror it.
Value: 56.2433
